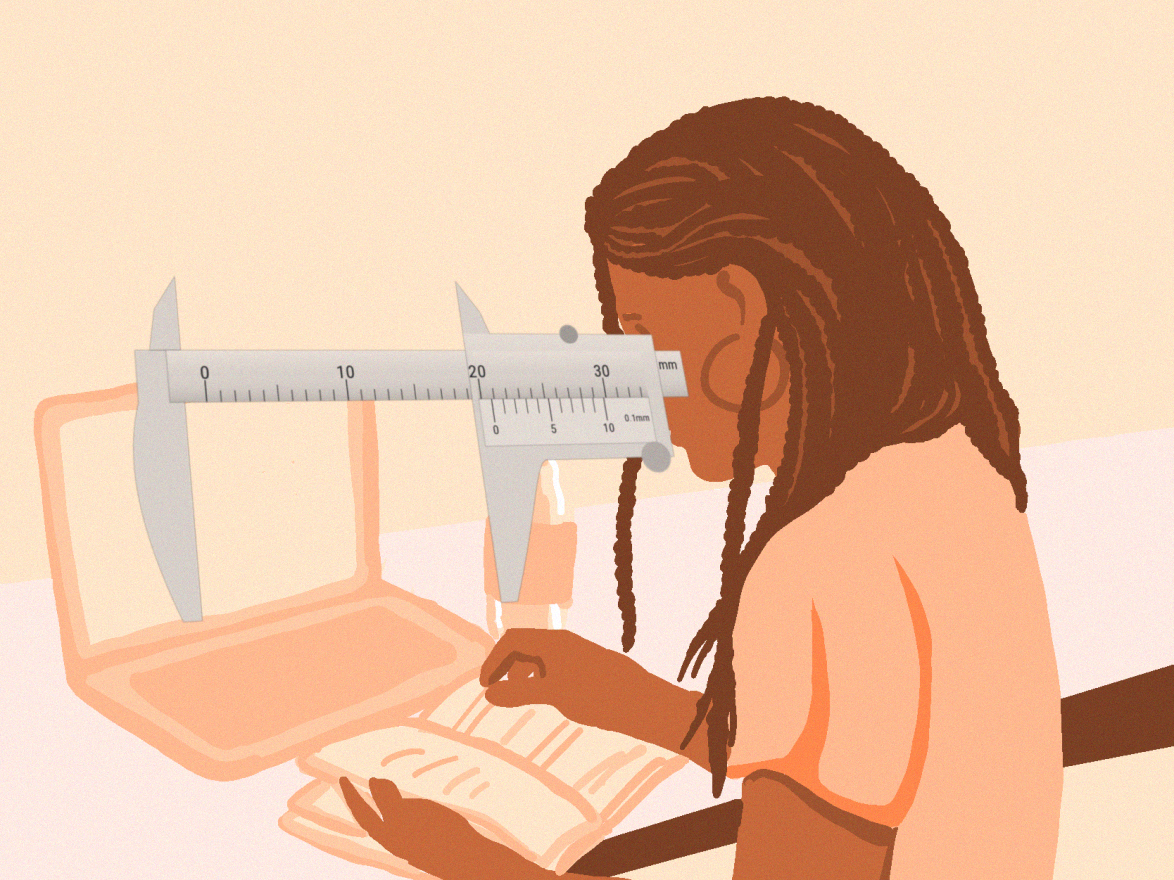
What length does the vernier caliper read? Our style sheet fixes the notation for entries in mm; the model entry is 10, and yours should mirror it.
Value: 20.8
